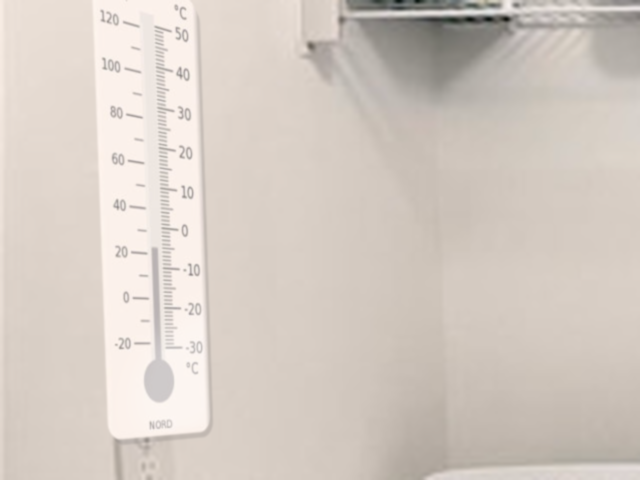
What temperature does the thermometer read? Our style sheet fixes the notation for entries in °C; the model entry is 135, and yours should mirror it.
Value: -5
